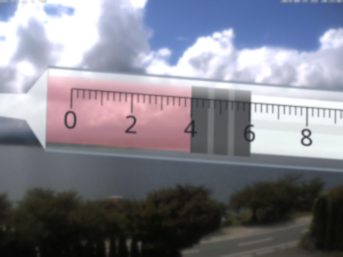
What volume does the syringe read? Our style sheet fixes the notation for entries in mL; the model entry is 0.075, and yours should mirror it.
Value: 4
